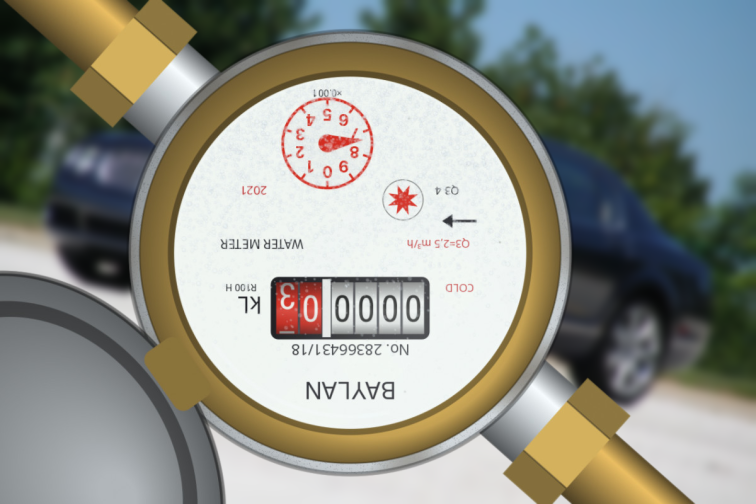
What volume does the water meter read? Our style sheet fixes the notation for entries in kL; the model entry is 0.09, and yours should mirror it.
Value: 0.027
